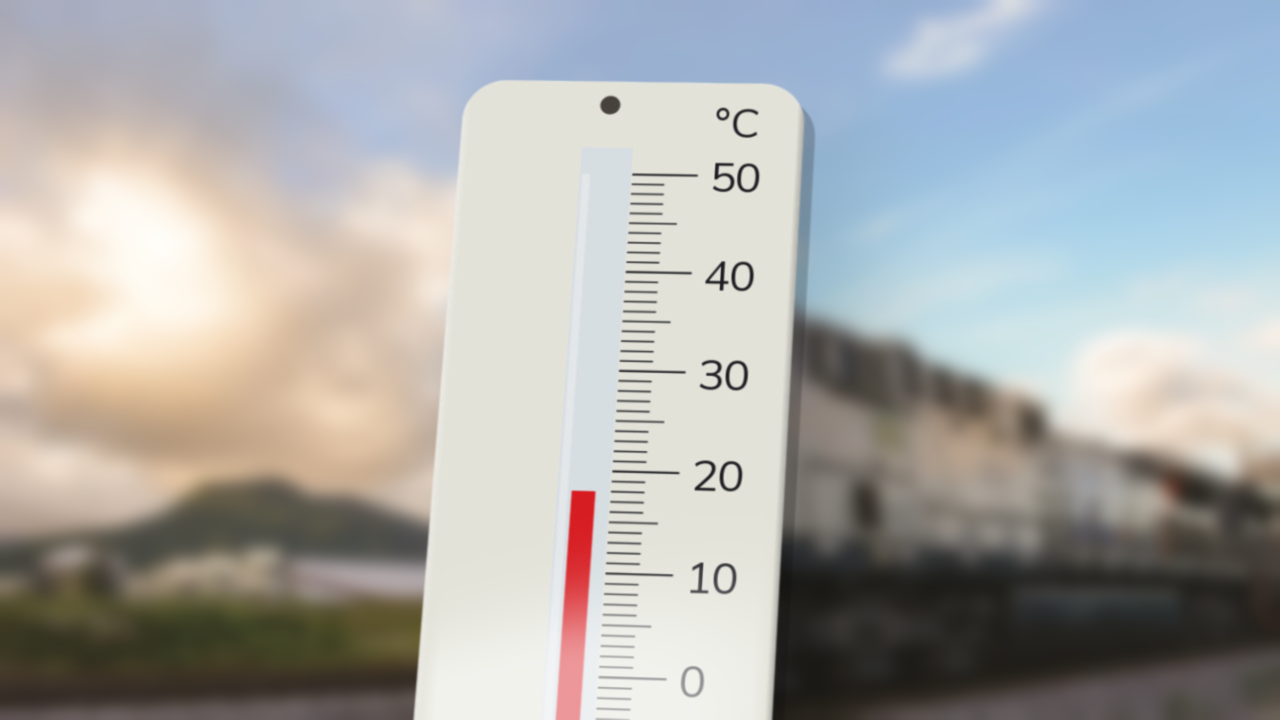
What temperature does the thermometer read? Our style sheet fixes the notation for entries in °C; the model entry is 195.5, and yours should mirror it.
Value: 18
